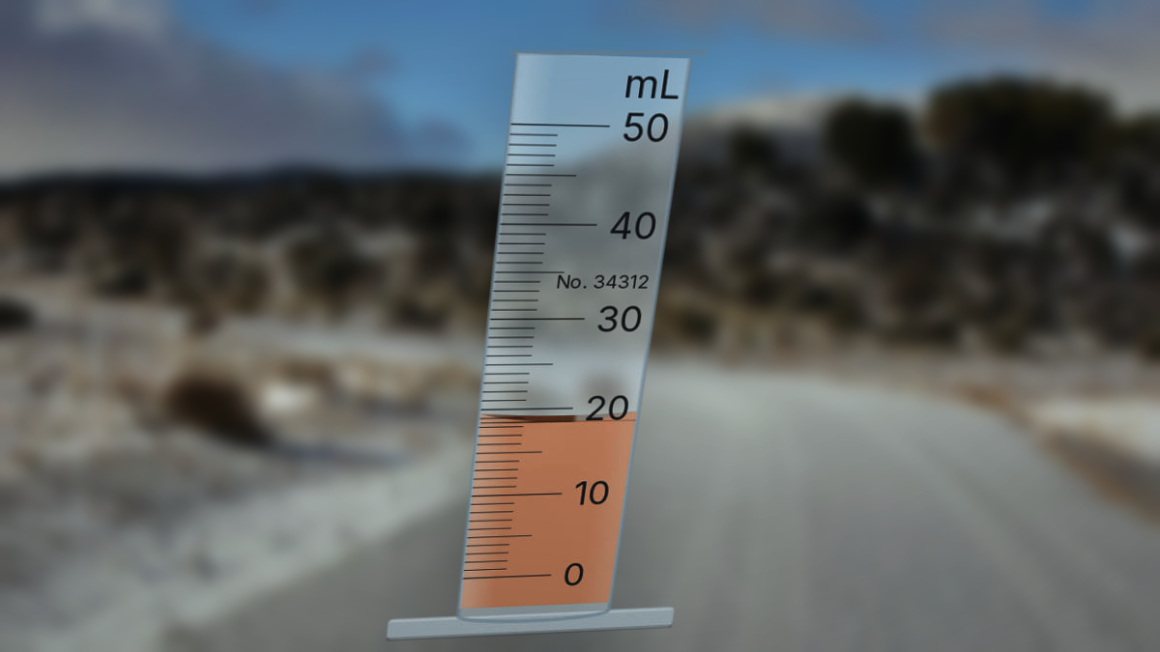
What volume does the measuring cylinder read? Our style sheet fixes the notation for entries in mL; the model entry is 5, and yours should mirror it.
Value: 18.5
